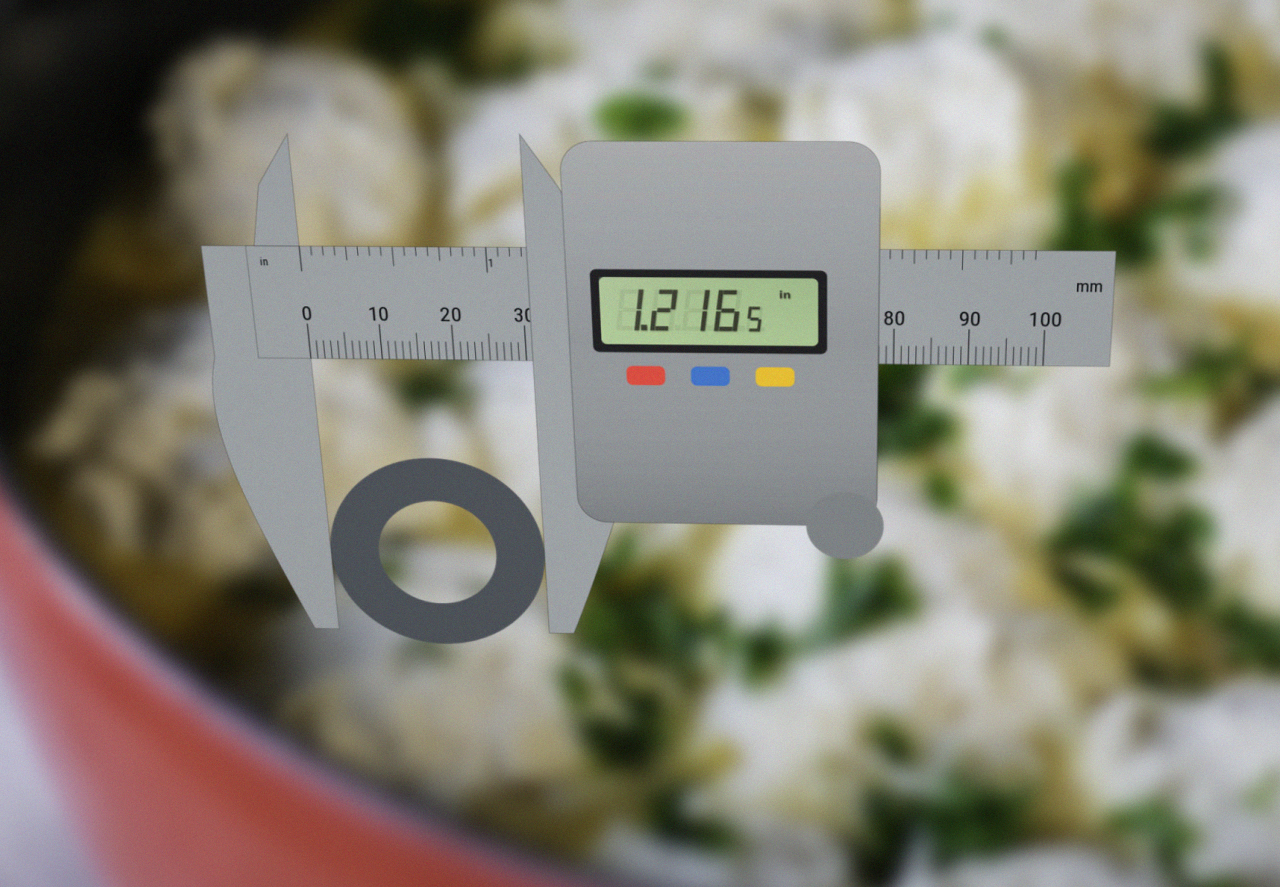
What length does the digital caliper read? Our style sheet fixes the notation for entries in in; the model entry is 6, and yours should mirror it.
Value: 1.2165
